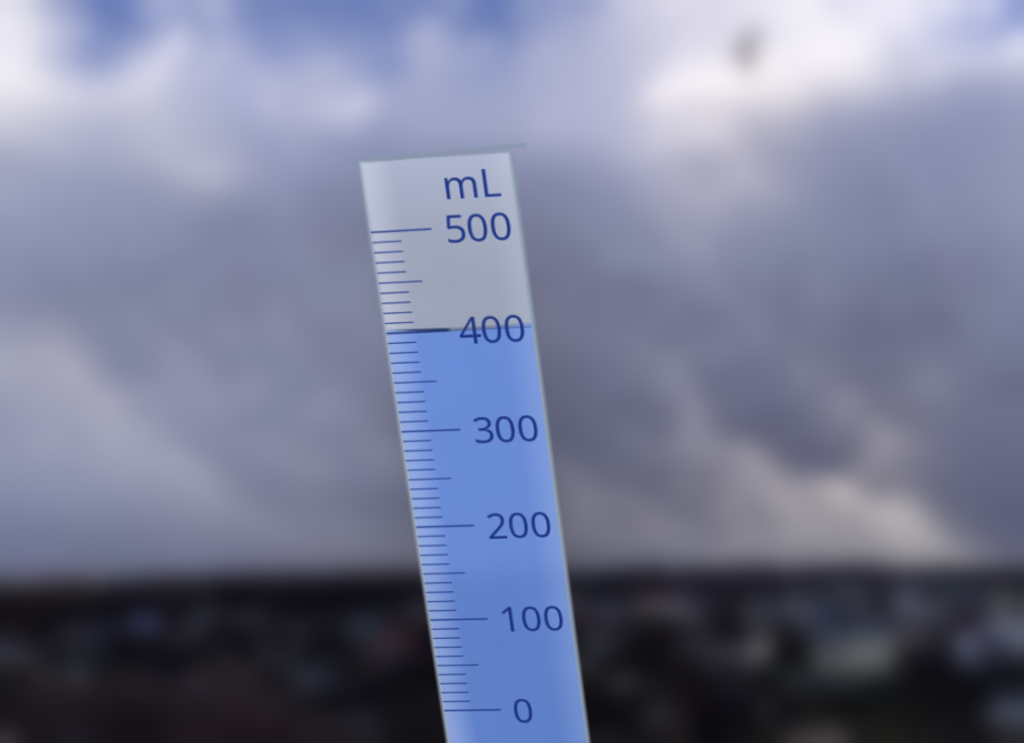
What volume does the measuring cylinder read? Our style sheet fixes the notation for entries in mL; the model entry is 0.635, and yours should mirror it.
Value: 400
